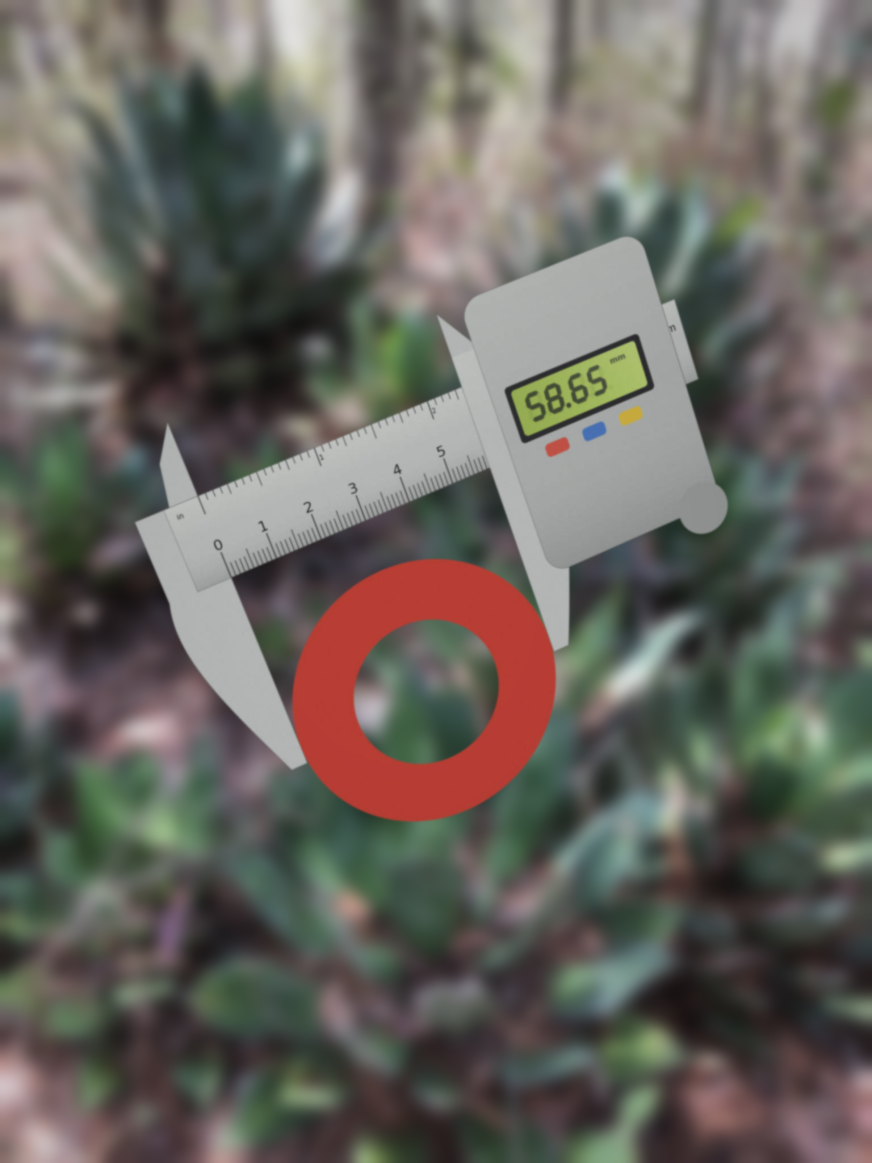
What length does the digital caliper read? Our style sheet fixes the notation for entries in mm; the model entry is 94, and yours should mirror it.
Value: 58.65
